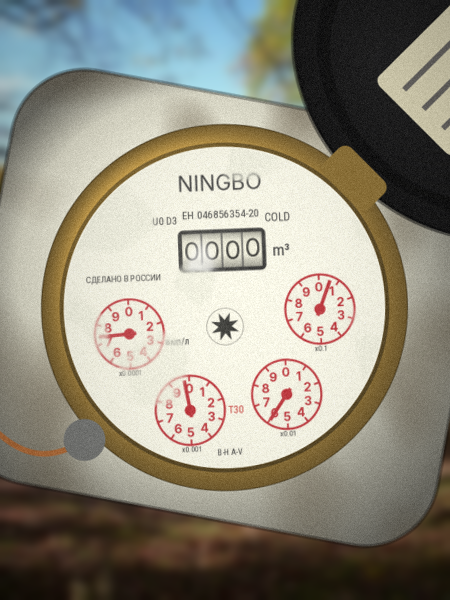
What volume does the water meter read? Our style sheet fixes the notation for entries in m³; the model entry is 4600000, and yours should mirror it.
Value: 0.0597
